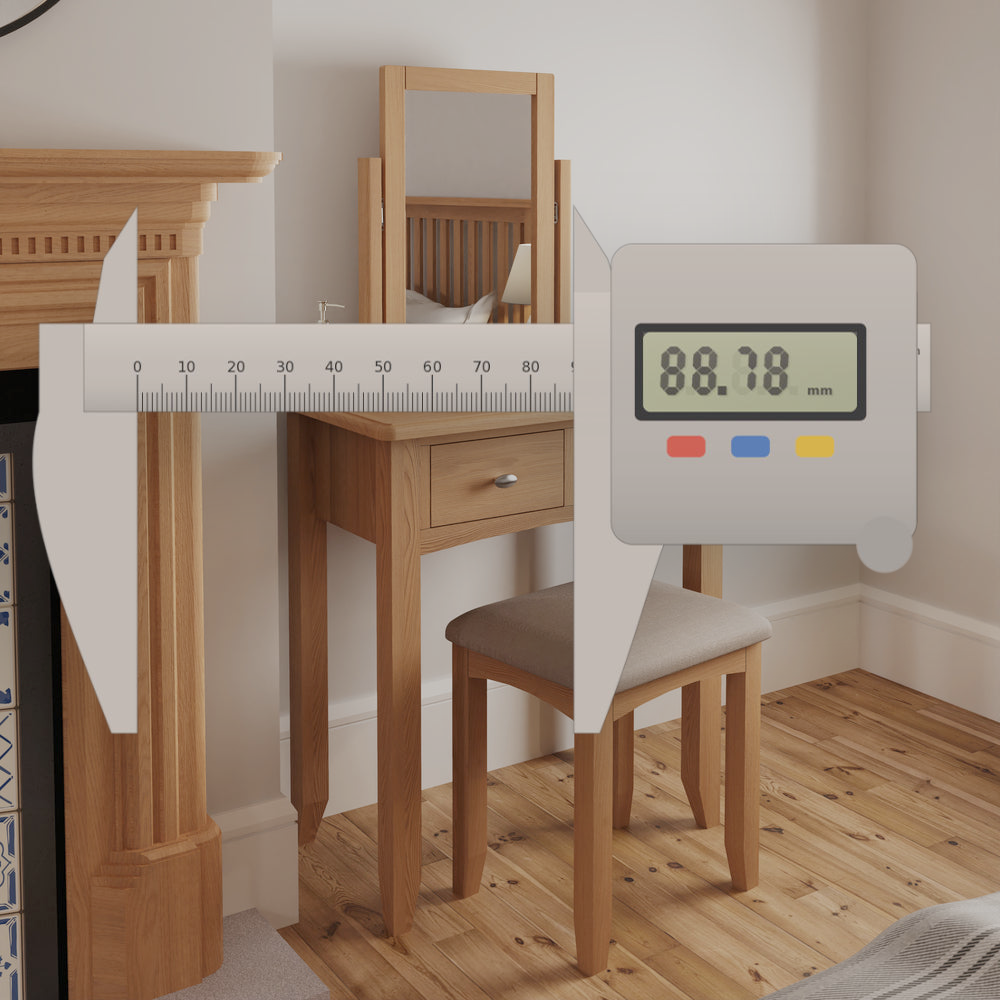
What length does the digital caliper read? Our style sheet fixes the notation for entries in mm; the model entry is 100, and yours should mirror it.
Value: 88.78
